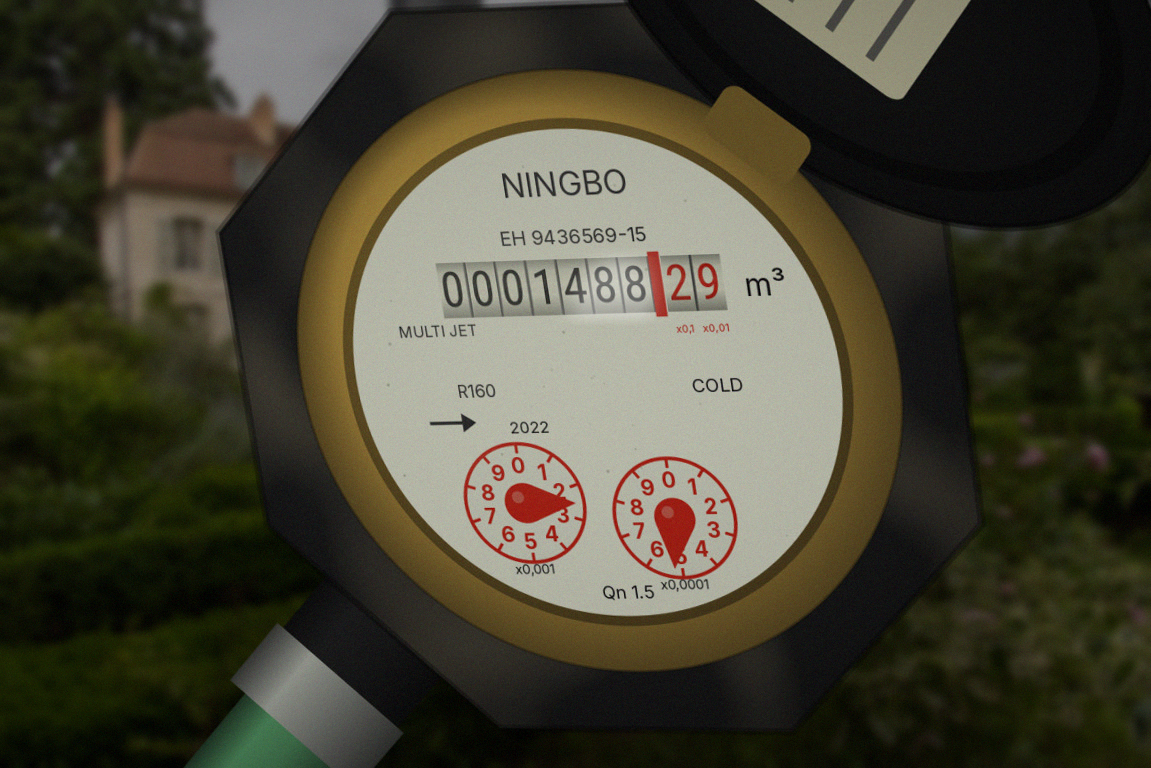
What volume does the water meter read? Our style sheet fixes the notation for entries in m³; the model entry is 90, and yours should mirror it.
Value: 1488.2925
